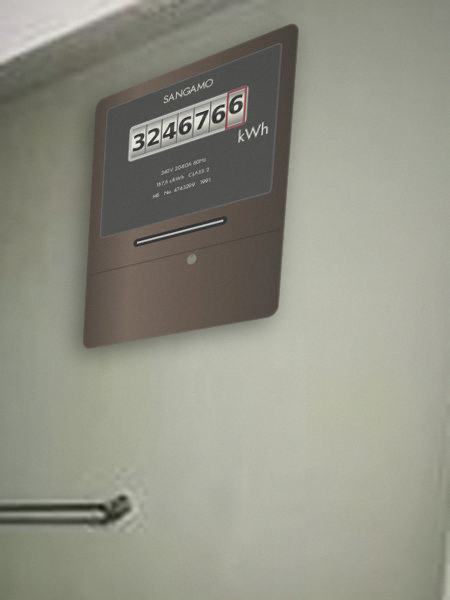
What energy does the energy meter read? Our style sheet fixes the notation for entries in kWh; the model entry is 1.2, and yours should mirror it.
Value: 324676.6
